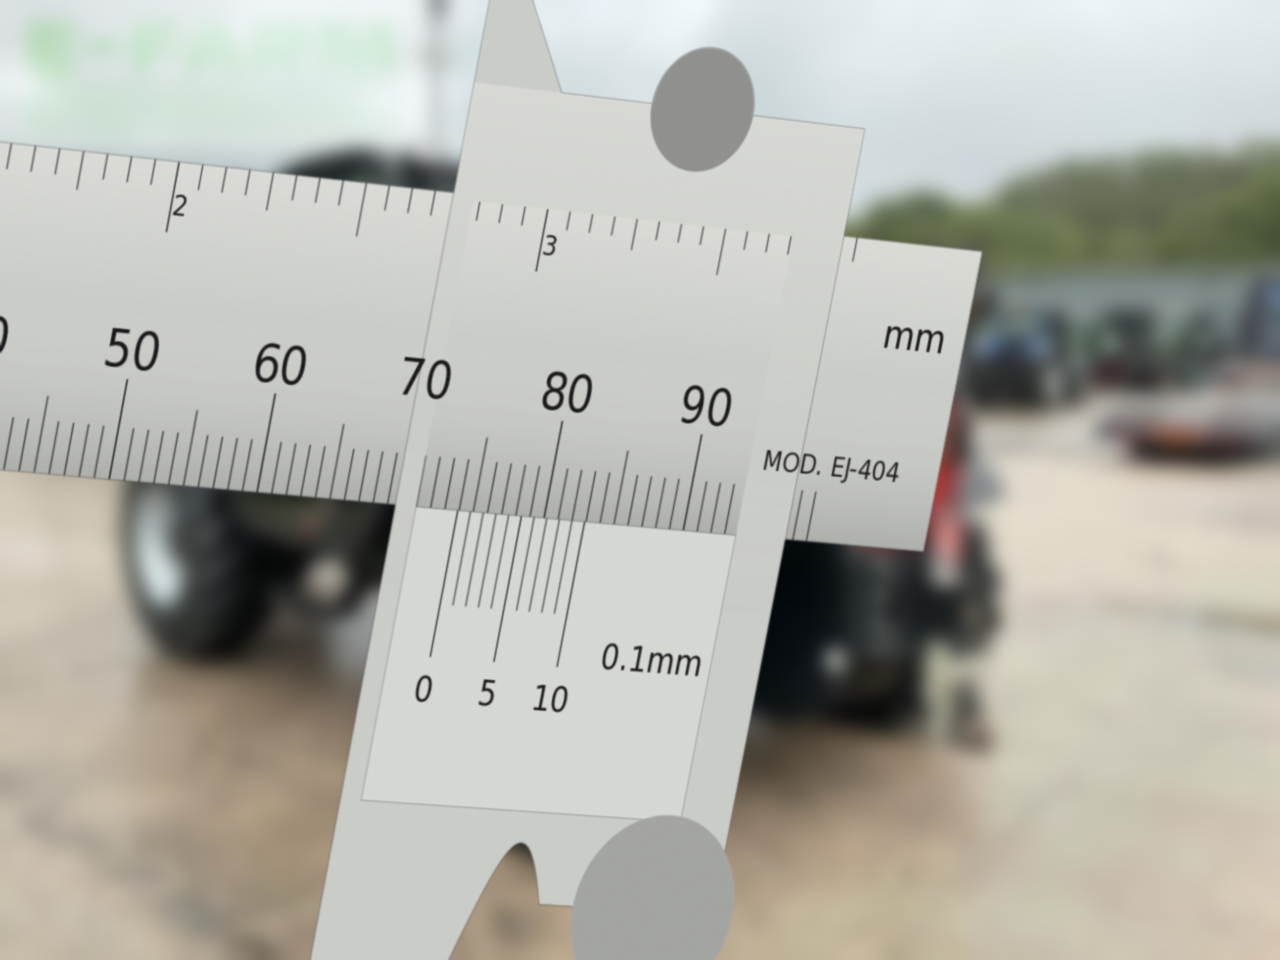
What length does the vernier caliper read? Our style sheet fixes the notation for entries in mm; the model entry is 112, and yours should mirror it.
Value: 73.9
